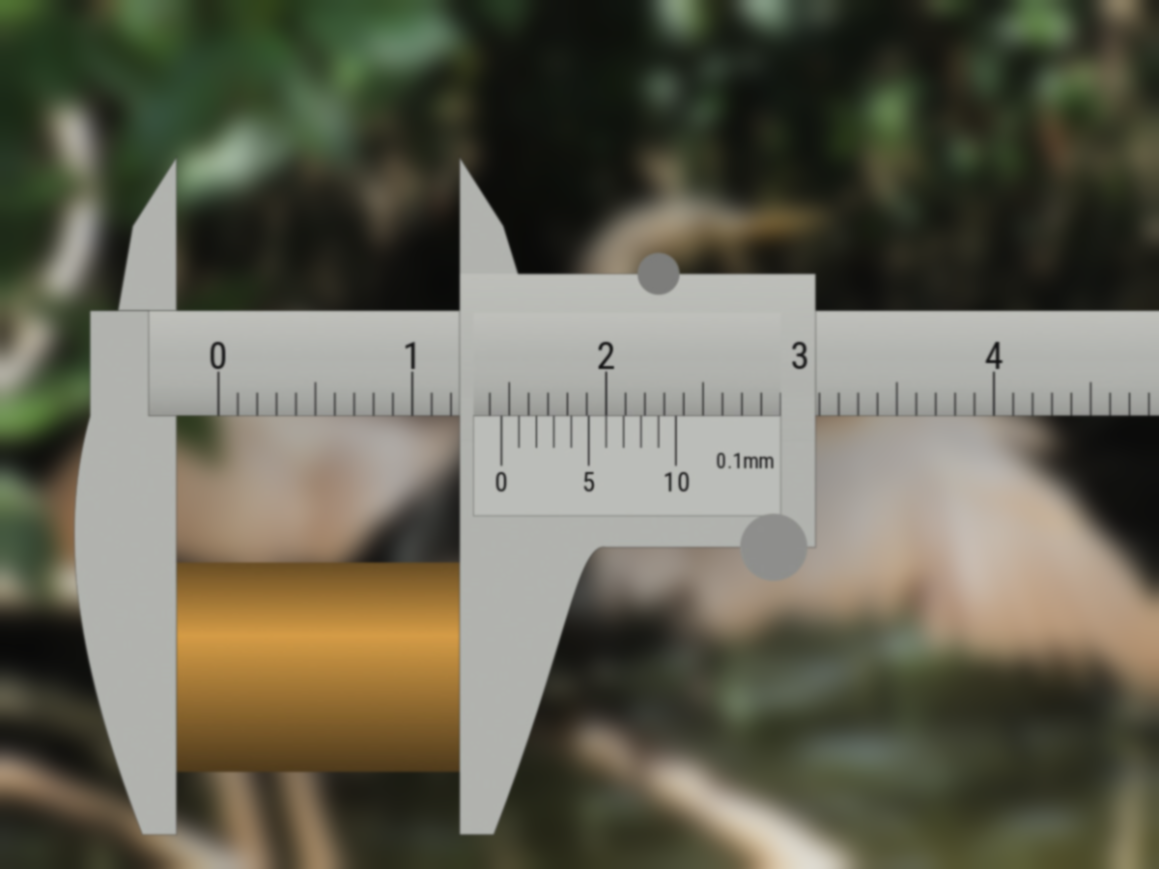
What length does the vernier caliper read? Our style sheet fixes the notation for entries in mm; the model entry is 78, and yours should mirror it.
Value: 14.6
